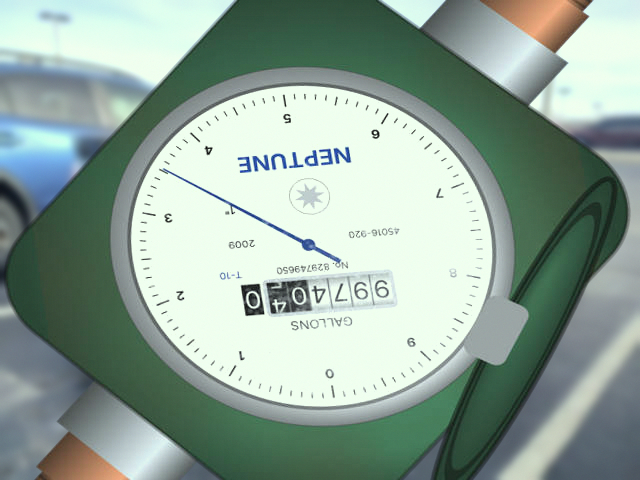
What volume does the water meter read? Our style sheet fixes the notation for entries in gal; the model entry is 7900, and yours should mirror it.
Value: 9974043.5
